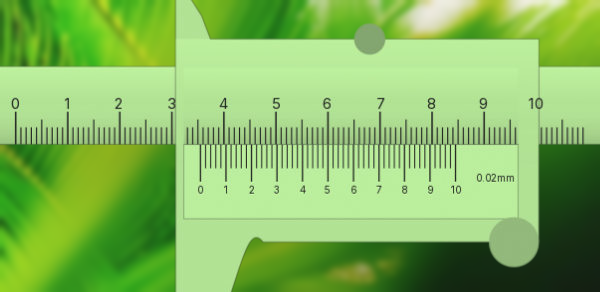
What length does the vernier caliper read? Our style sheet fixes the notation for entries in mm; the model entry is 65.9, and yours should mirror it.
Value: 35.5
